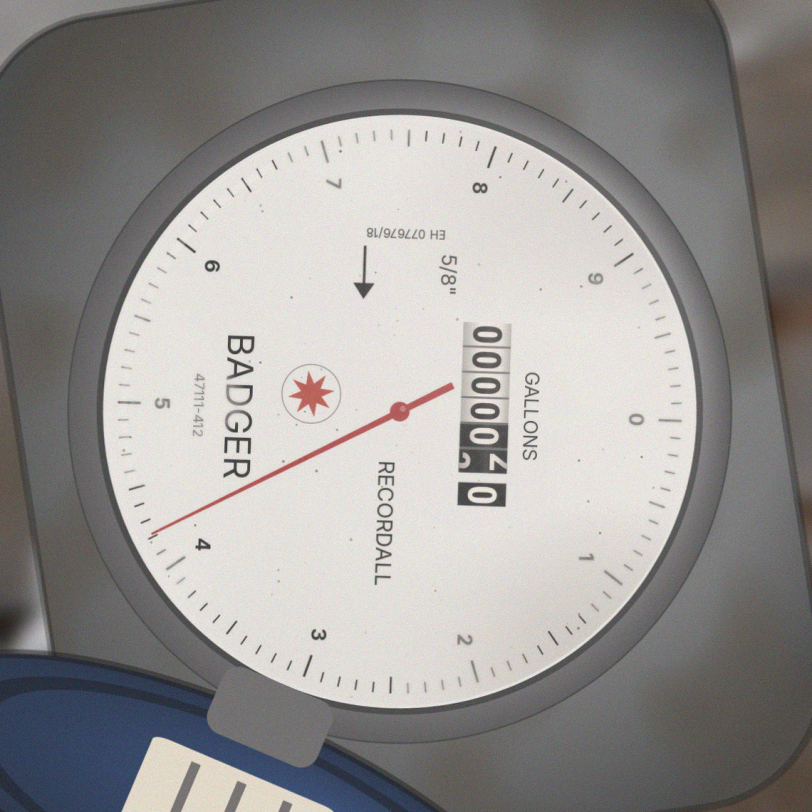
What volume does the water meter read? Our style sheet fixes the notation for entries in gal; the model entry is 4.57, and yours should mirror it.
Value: 24.2
